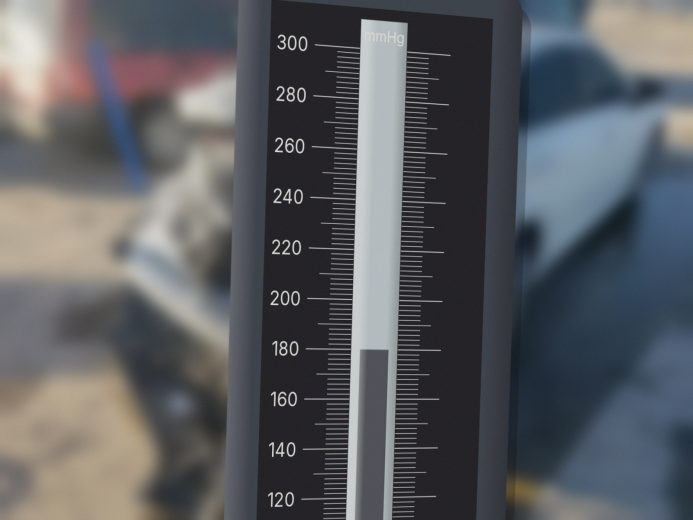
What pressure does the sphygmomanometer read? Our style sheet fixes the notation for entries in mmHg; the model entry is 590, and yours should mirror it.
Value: 180
